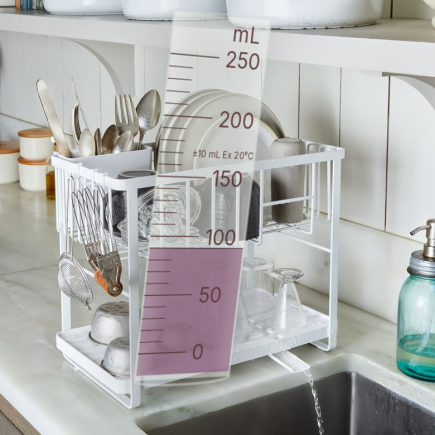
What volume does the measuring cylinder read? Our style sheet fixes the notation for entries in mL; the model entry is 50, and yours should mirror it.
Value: 90
